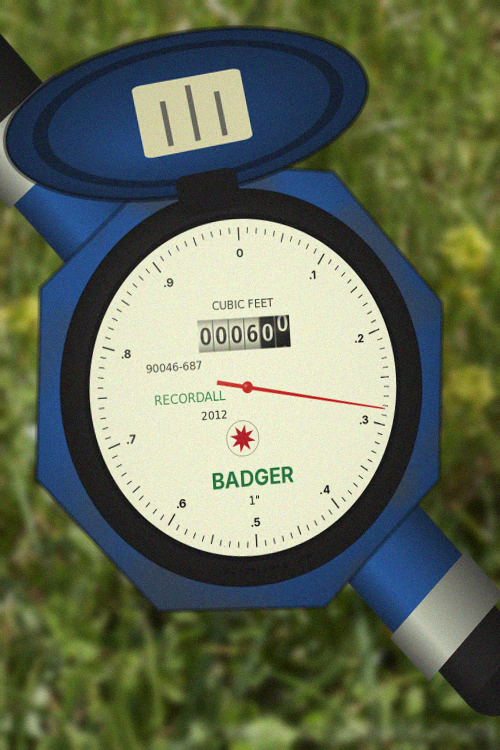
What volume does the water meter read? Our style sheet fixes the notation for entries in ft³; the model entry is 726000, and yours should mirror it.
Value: 600.28
